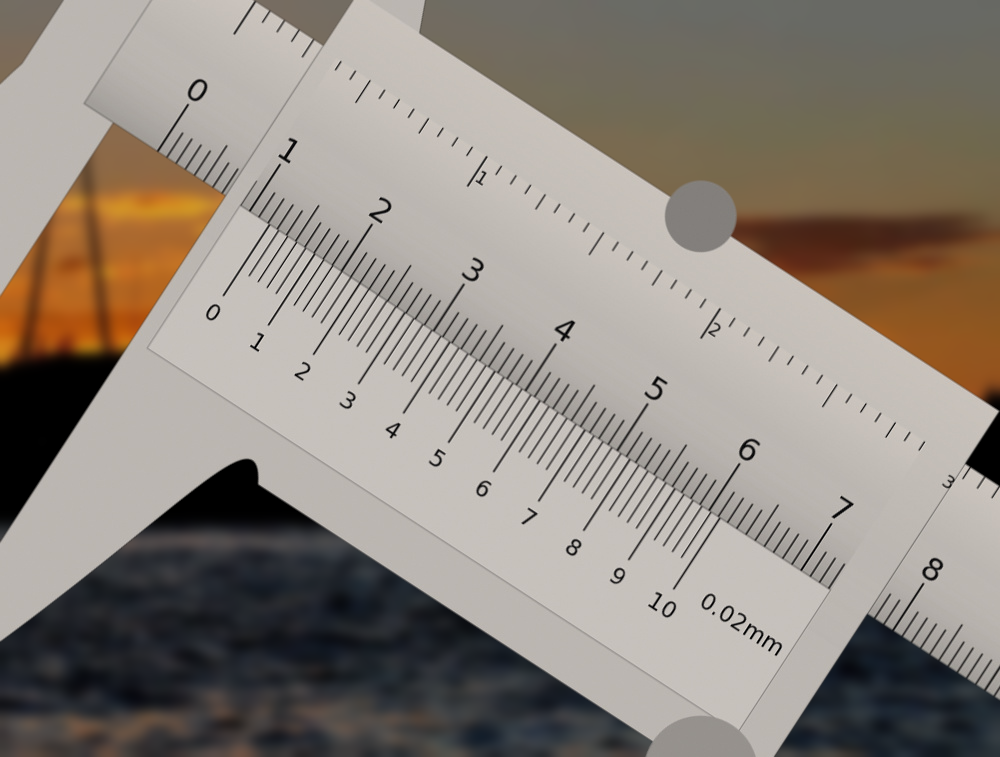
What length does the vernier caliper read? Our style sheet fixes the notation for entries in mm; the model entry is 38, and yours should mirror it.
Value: 12.2
